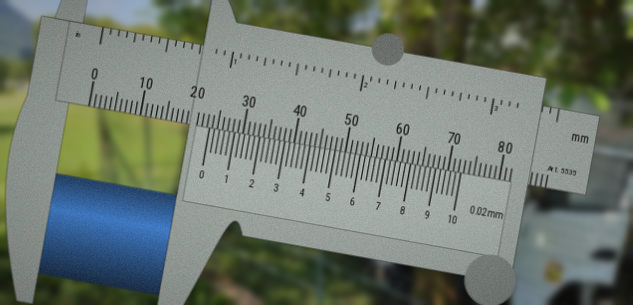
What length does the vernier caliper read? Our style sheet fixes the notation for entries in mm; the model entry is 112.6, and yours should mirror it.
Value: 23.5
